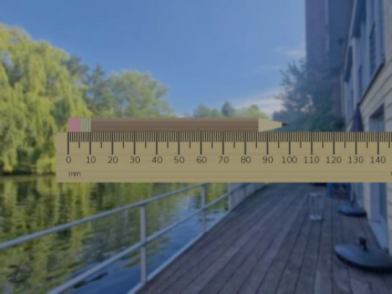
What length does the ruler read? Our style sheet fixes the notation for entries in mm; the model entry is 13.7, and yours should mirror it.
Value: 100
